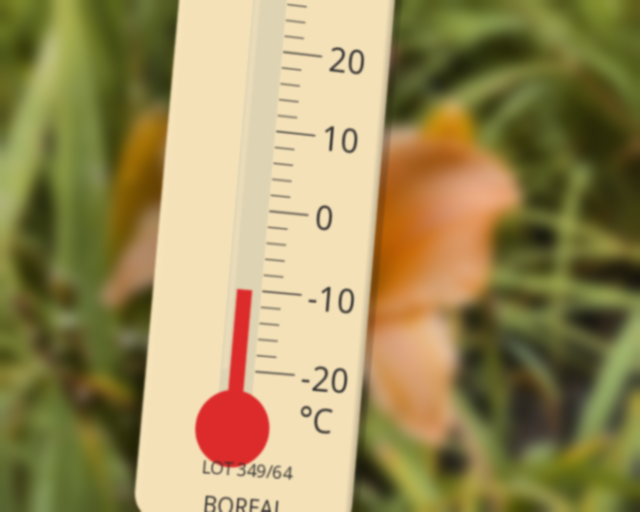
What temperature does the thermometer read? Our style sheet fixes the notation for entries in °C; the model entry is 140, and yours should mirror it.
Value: -10
